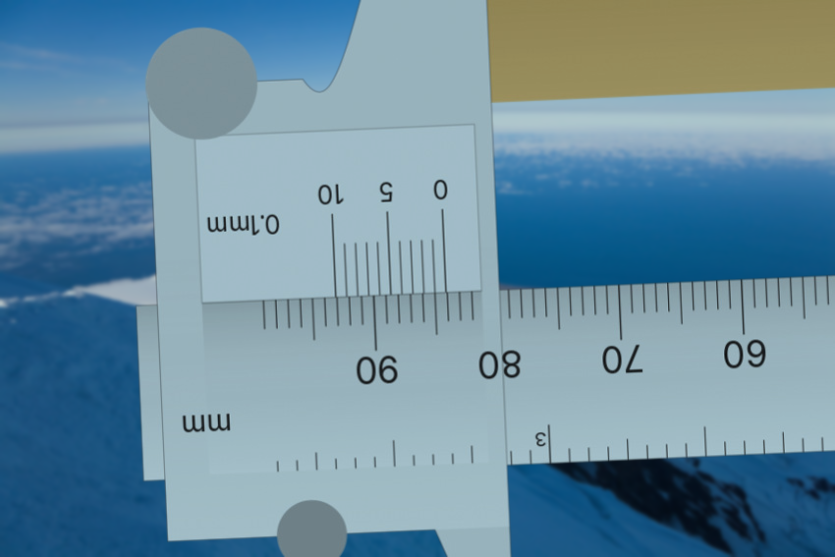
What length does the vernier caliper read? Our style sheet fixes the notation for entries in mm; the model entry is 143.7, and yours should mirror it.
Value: 84.1
